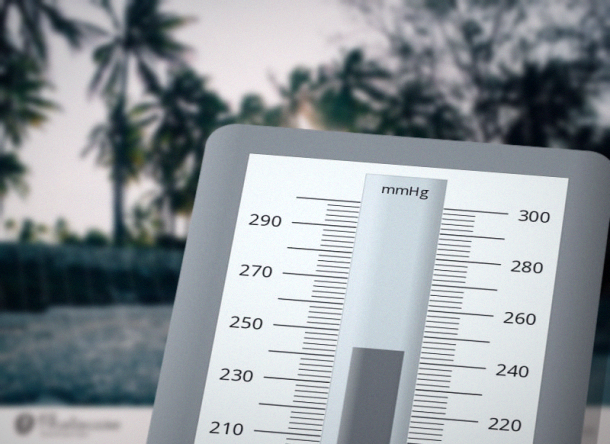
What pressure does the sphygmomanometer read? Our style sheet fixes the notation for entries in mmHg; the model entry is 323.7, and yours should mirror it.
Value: 244
